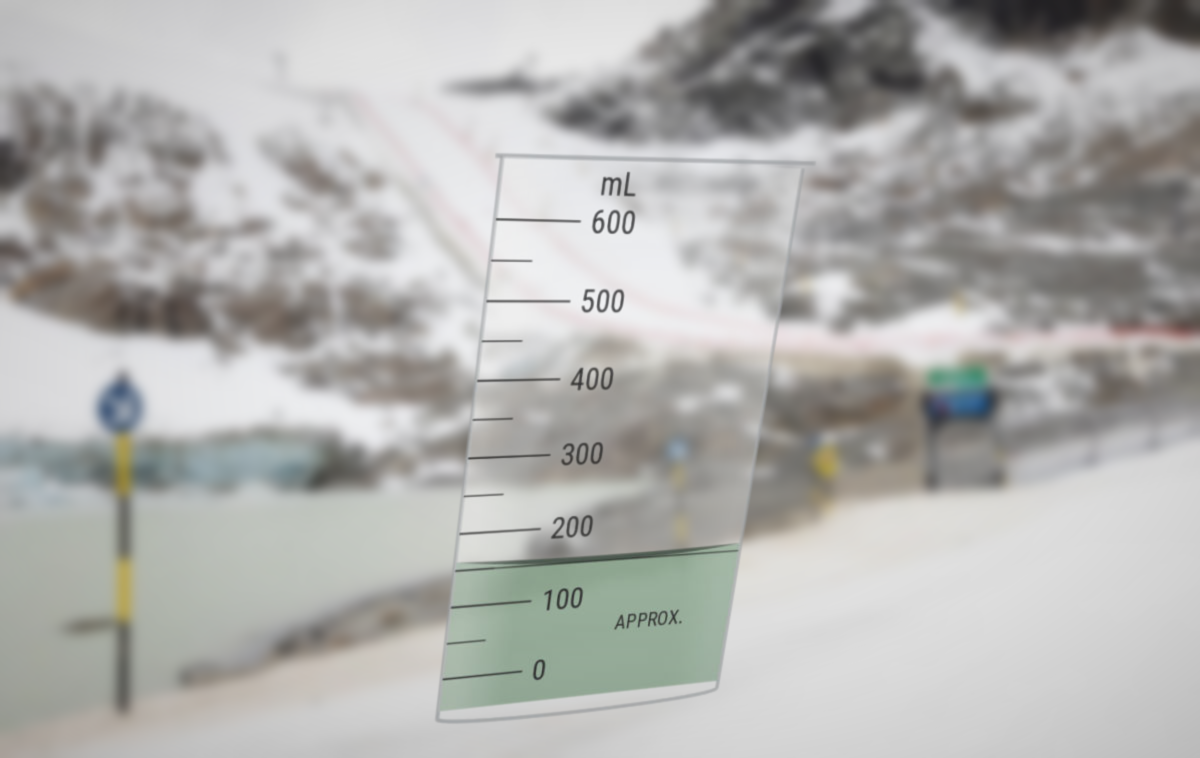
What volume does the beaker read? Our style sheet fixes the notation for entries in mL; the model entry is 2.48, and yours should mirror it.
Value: 150
